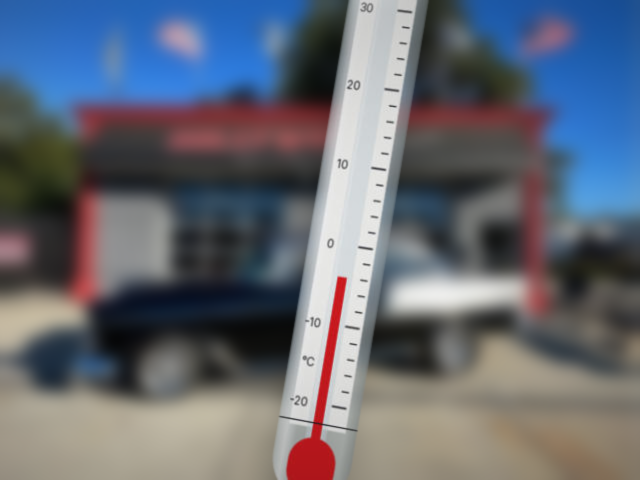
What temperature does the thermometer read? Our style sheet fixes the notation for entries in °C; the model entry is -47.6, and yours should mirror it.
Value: -4
